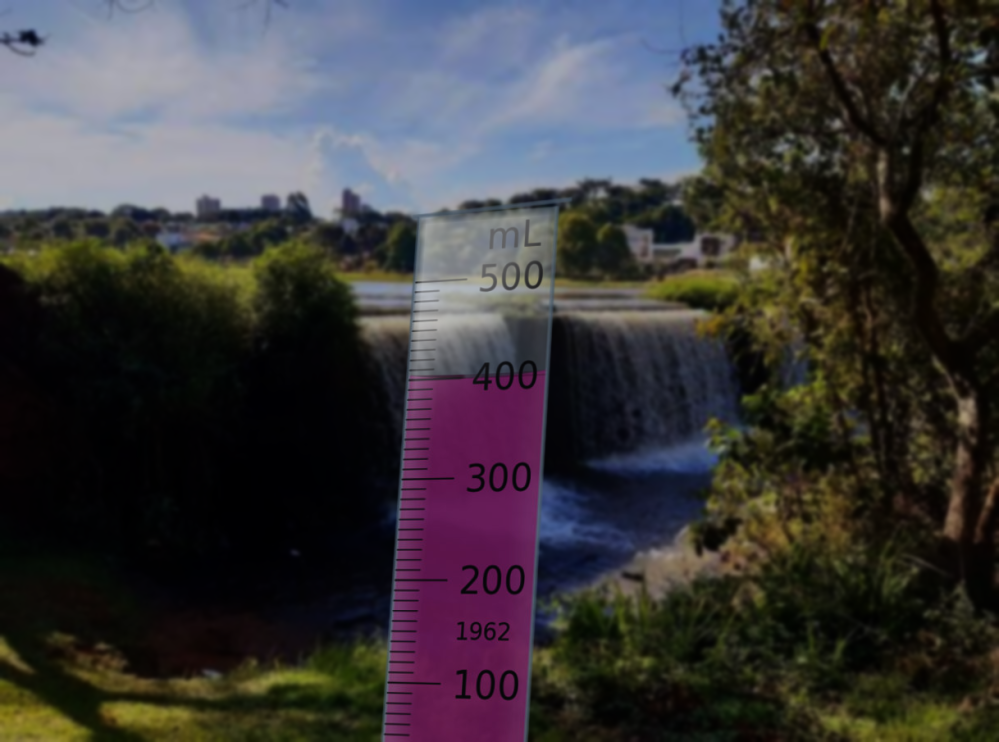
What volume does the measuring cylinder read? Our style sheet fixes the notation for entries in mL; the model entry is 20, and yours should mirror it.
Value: 400
